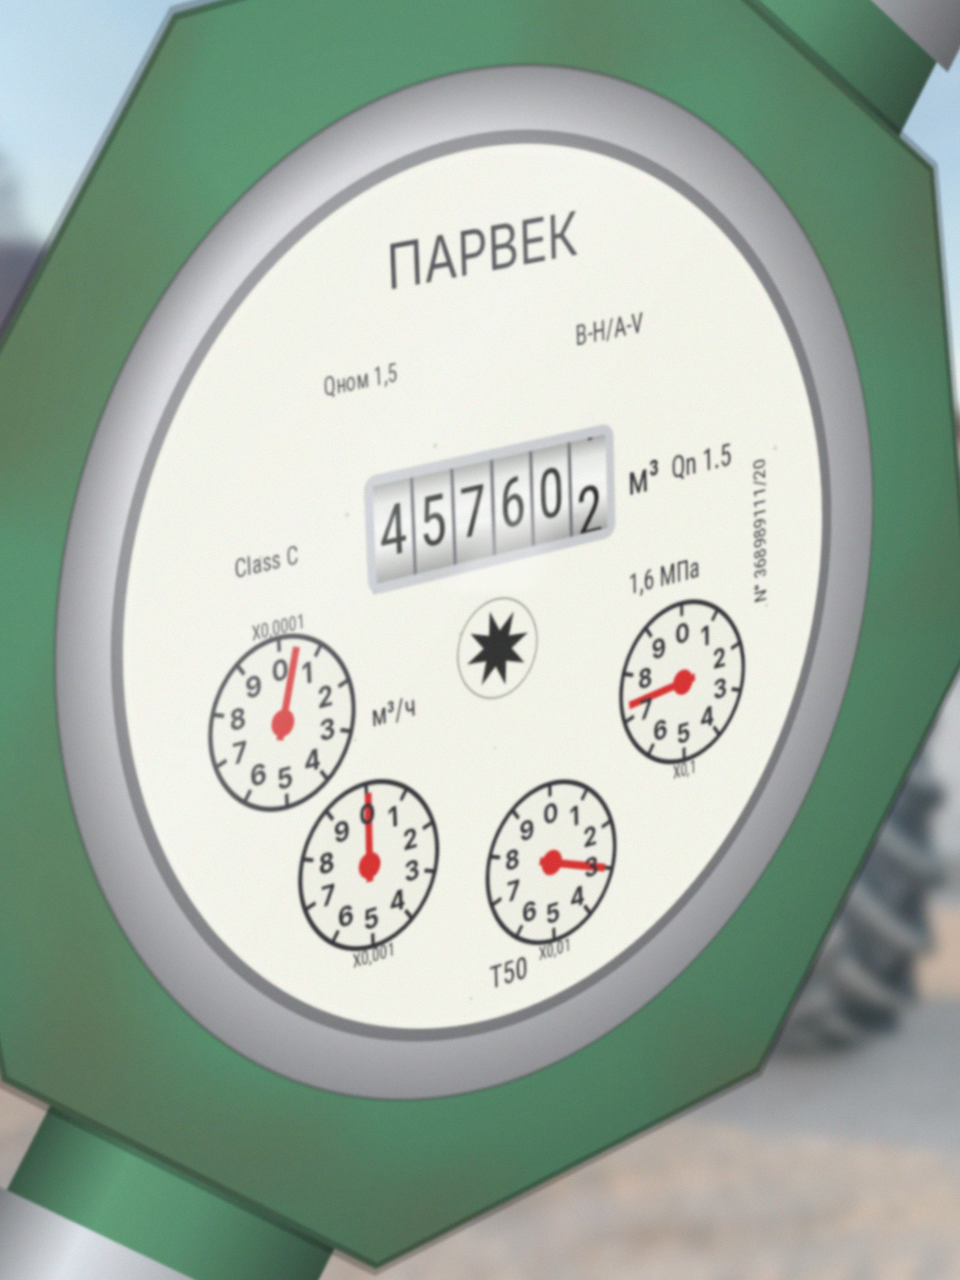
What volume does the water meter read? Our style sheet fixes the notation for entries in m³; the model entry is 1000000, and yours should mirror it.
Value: 457601.7300
